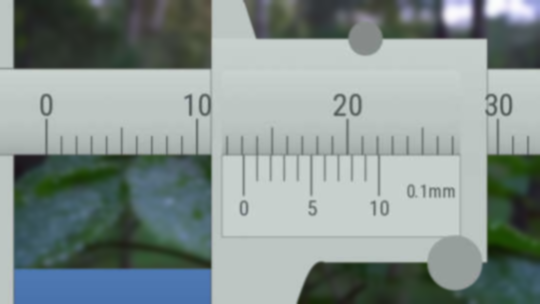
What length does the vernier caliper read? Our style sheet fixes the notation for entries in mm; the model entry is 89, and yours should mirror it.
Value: 13.1
